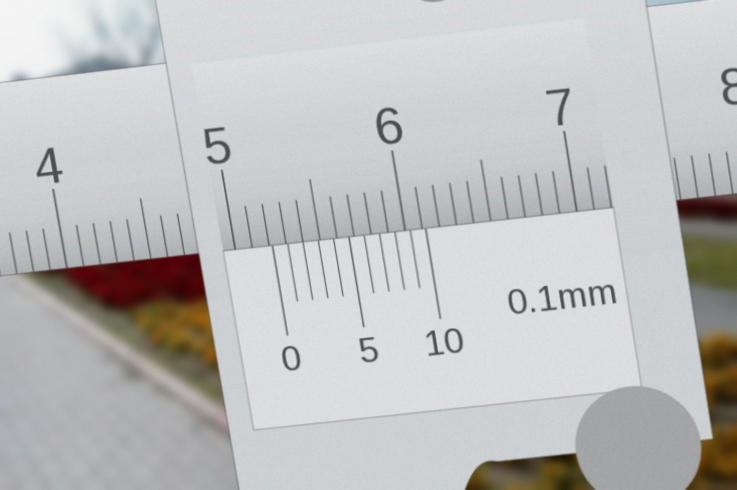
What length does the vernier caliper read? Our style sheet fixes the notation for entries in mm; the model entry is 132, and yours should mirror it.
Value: 52.2
